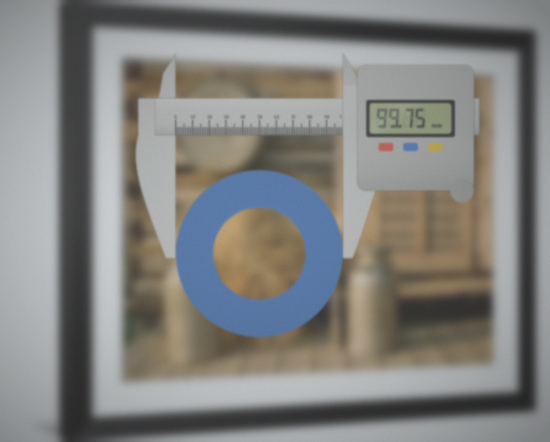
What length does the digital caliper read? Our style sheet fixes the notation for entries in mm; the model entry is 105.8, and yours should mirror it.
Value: 99.75
